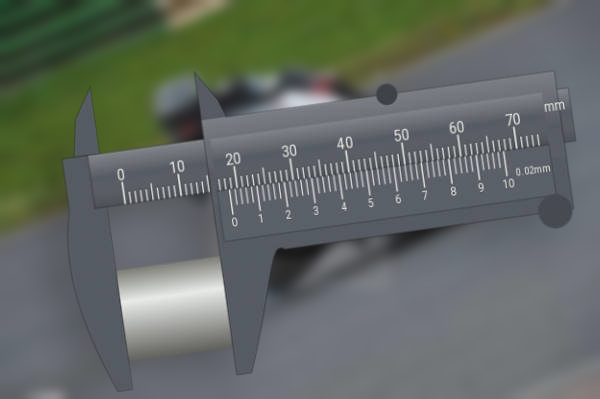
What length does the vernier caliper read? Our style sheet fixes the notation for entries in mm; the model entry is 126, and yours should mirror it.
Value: 18.6
